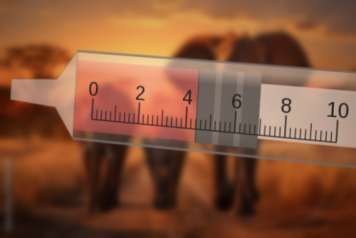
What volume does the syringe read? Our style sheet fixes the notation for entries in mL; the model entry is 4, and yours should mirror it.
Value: 4.4
